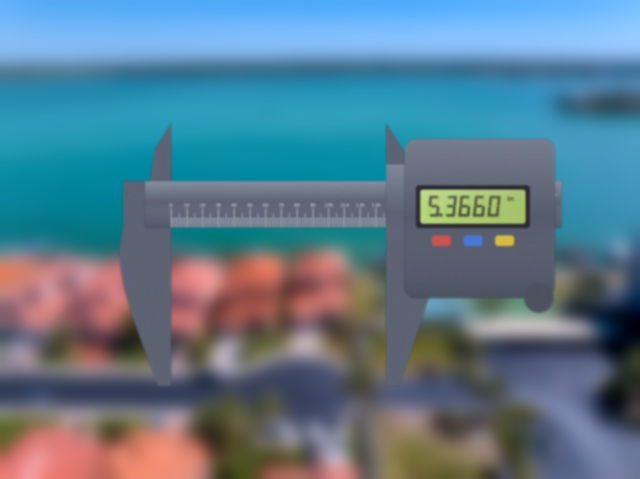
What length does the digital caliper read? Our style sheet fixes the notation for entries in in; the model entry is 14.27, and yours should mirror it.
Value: 5.3660
